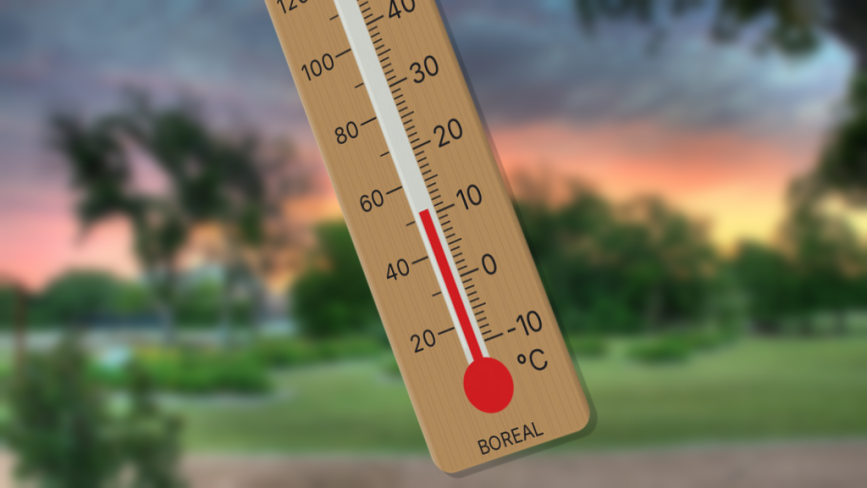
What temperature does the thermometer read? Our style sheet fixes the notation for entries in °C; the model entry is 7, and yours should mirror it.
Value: 11
